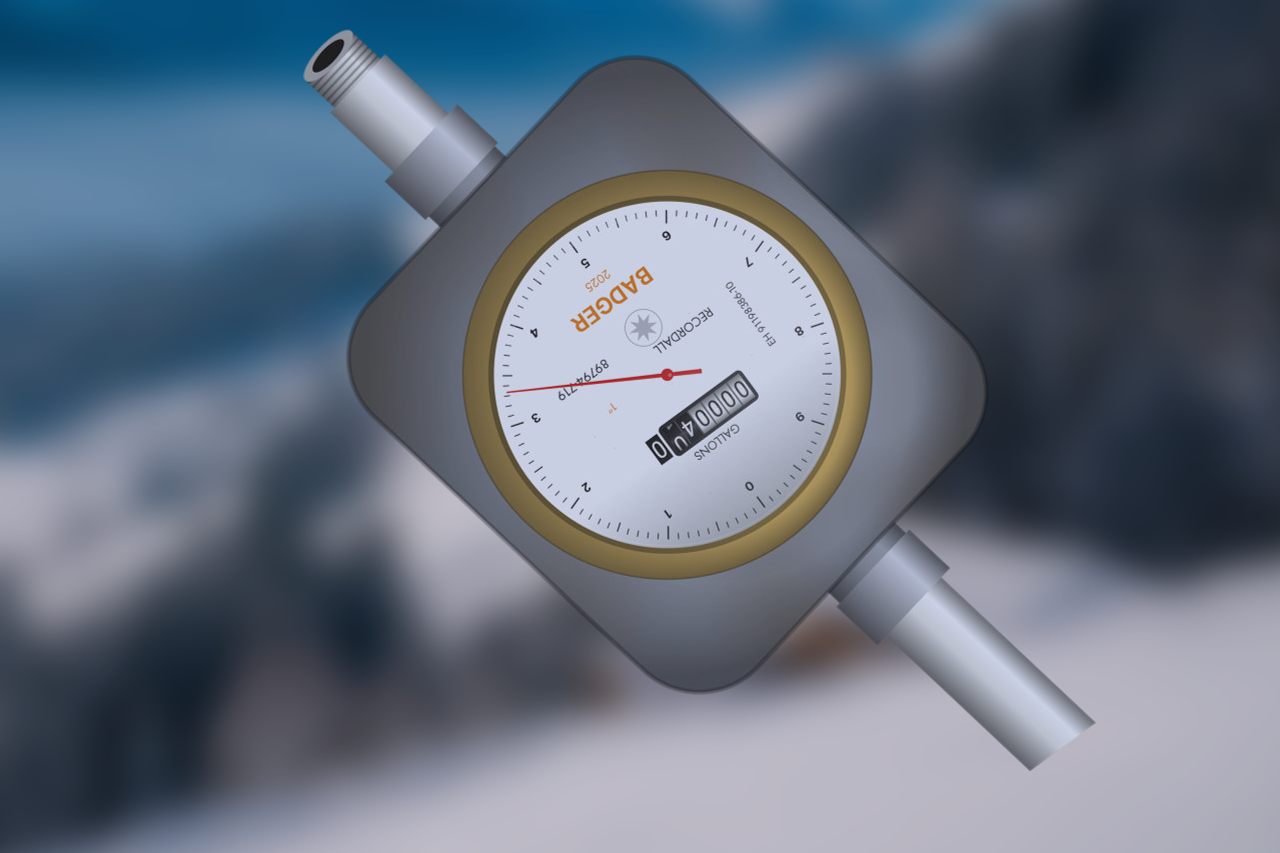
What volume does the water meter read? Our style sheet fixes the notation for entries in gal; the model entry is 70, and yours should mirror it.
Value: 403.3
